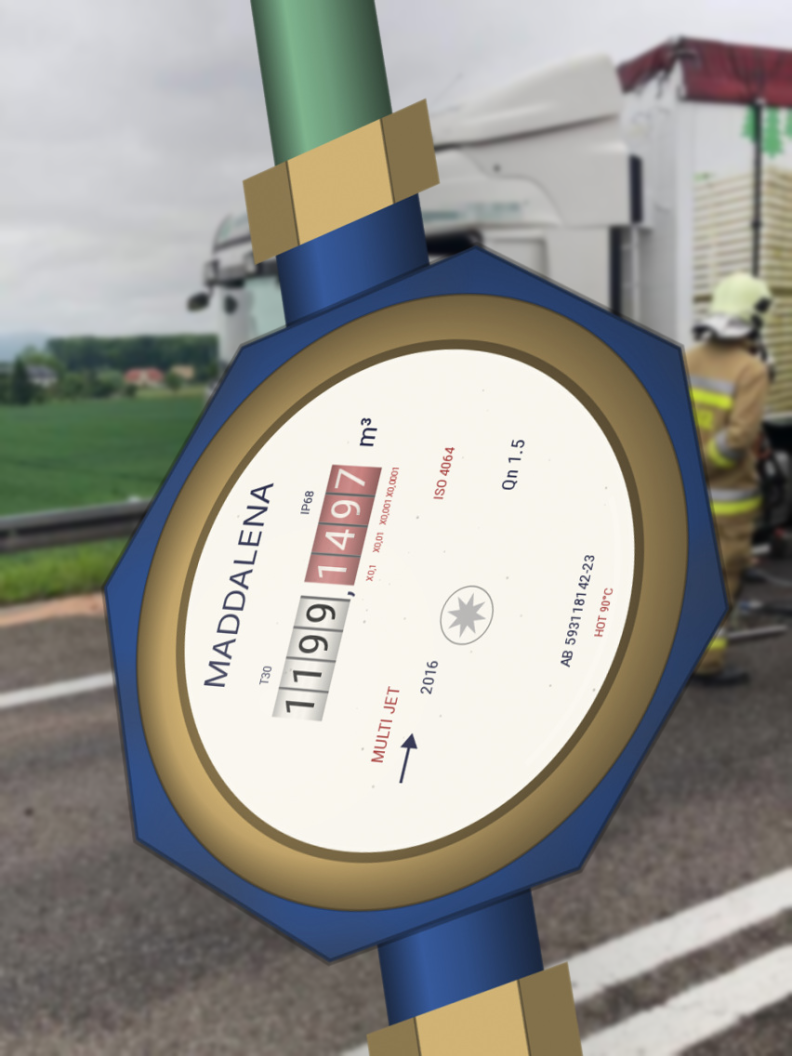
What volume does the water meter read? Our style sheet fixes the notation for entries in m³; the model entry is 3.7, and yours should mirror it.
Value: 1199.1497
